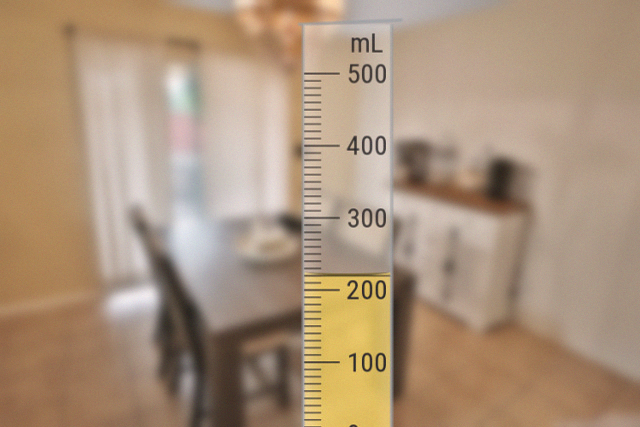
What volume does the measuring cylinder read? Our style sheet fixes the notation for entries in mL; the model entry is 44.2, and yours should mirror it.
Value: 220
